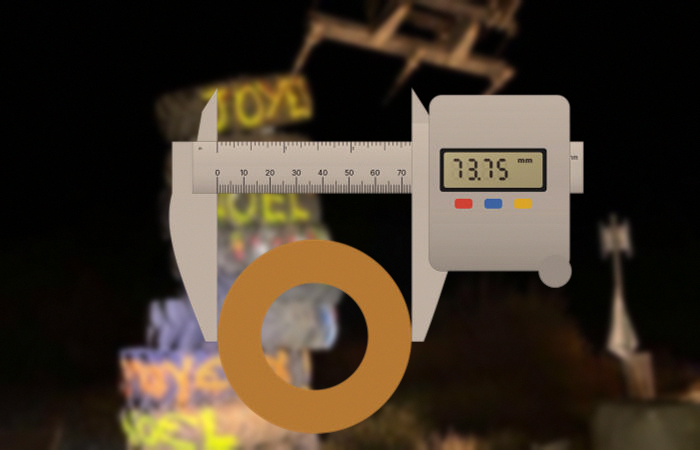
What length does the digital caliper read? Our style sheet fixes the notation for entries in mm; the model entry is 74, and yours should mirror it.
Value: 73.75
